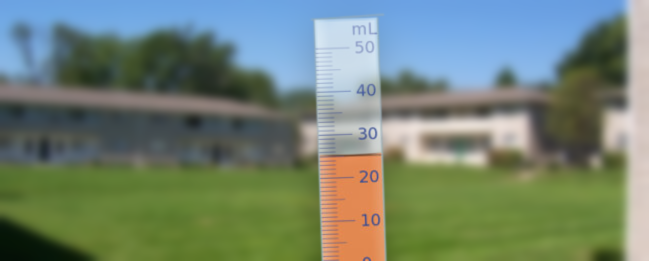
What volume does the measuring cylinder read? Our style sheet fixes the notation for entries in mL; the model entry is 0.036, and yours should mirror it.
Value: 25
